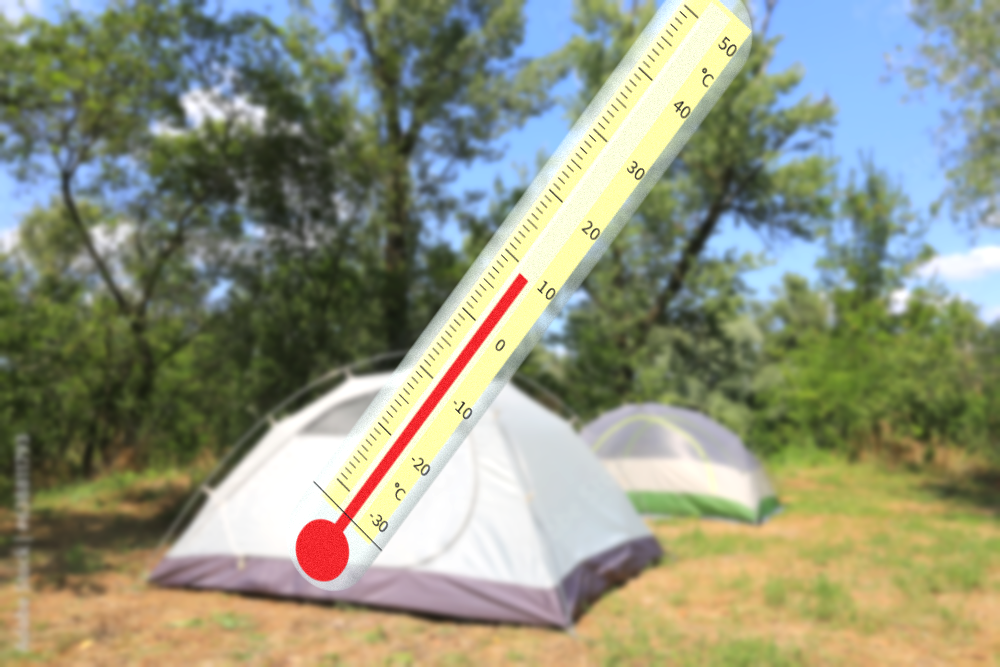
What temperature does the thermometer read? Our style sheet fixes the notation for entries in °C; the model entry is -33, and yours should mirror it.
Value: 9
